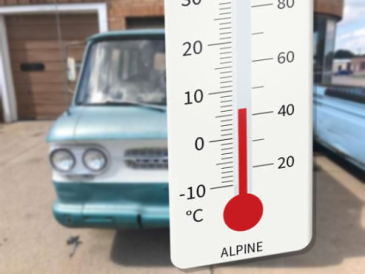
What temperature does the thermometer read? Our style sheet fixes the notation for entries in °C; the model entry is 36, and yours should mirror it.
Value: 6
